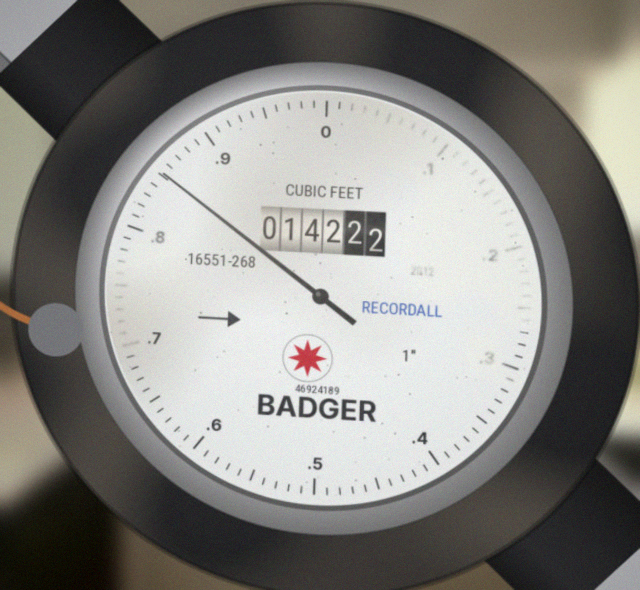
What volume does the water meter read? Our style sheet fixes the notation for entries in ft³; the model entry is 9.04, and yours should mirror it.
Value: 14221.85
